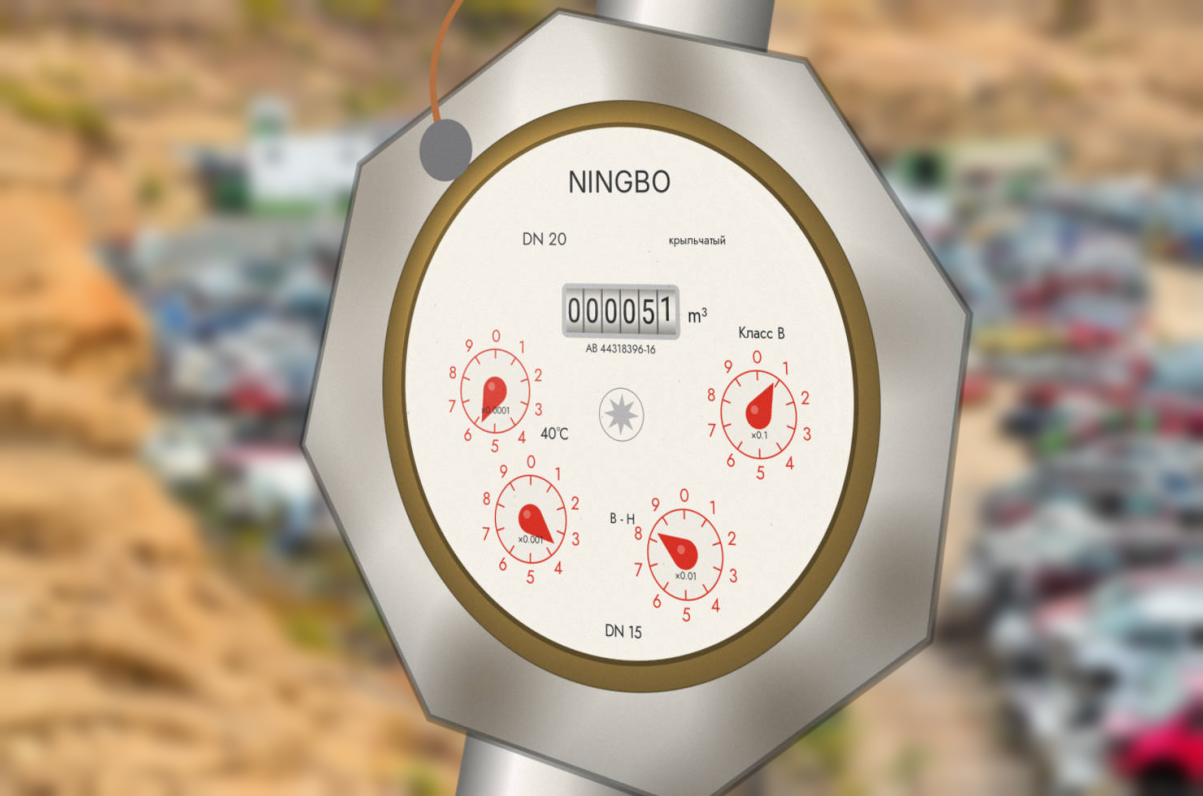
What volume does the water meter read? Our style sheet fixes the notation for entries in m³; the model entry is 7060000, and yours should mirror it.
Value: 51.0835
